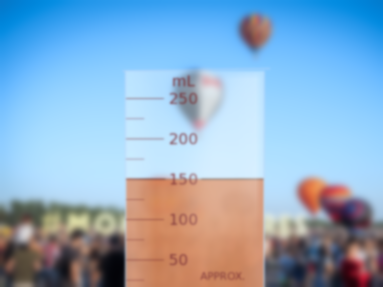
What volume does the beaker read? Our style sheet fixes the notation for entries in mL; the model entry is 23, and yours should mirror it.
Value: 150
